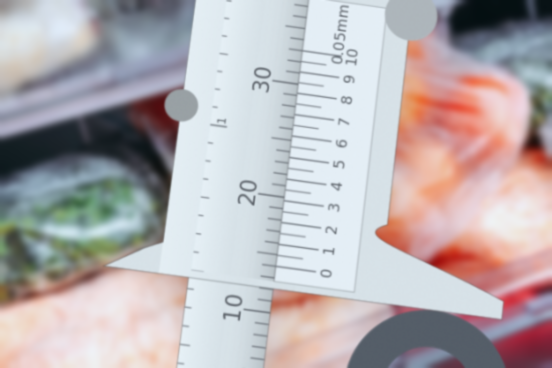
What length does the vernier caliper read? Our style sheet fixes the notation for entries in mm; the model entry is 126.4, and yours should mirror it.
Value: 14.0
